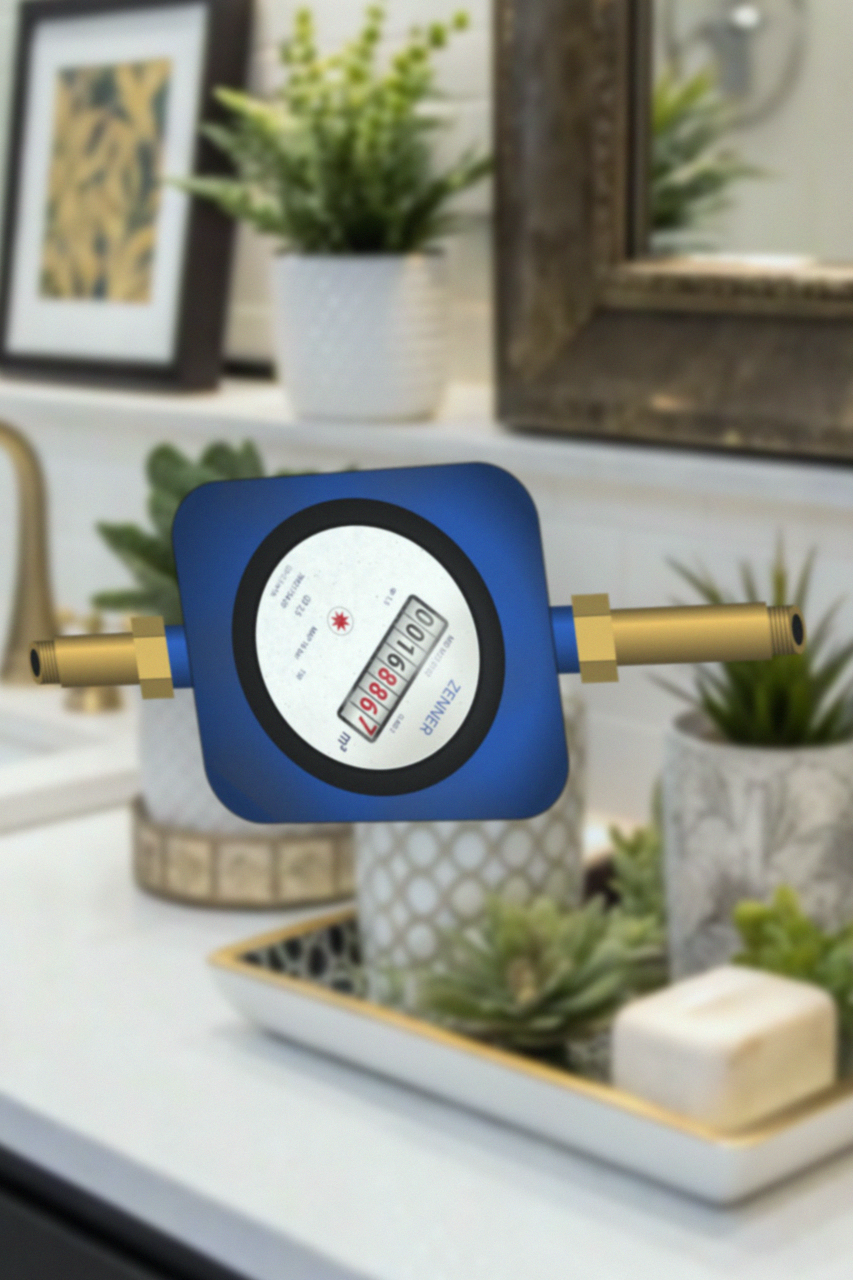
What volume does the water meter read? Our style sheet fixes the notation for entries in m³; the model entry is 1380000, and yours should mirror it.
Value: 16.8867
